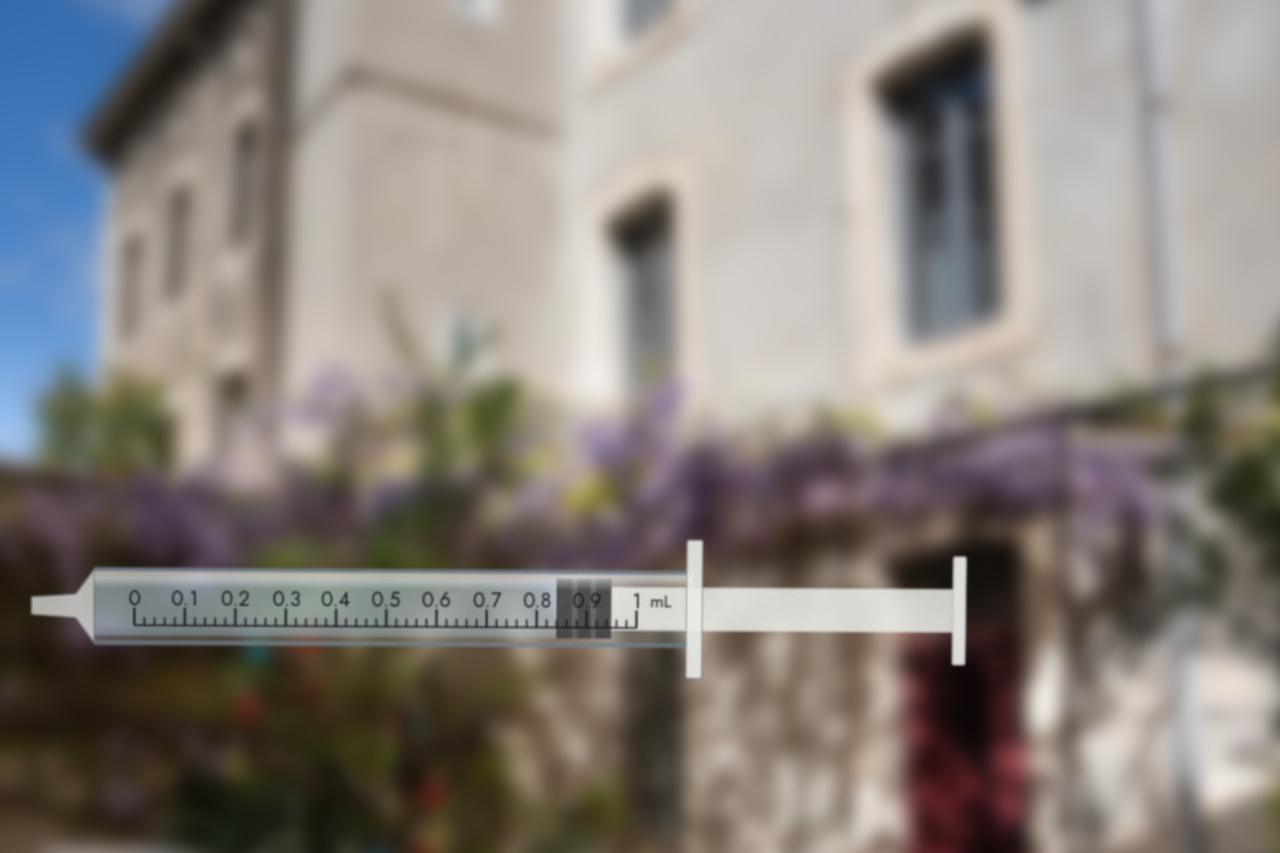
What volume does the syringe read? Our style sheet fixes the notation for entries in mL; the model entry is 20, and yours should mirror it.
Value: 0.84
